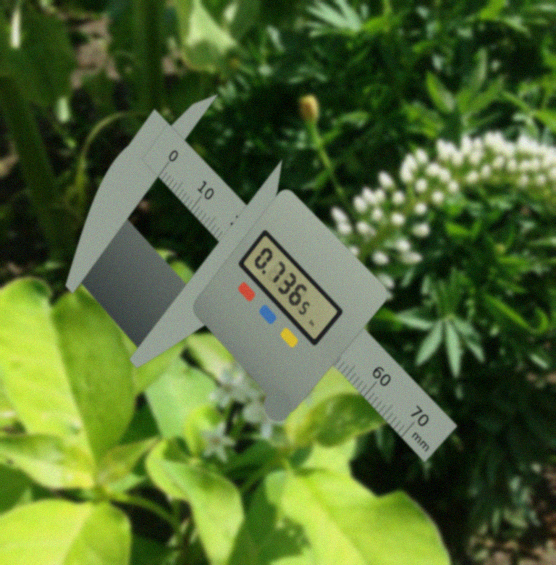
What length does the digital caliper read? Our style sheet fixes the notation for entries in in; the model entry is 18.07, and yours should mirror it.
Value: 0.7365
